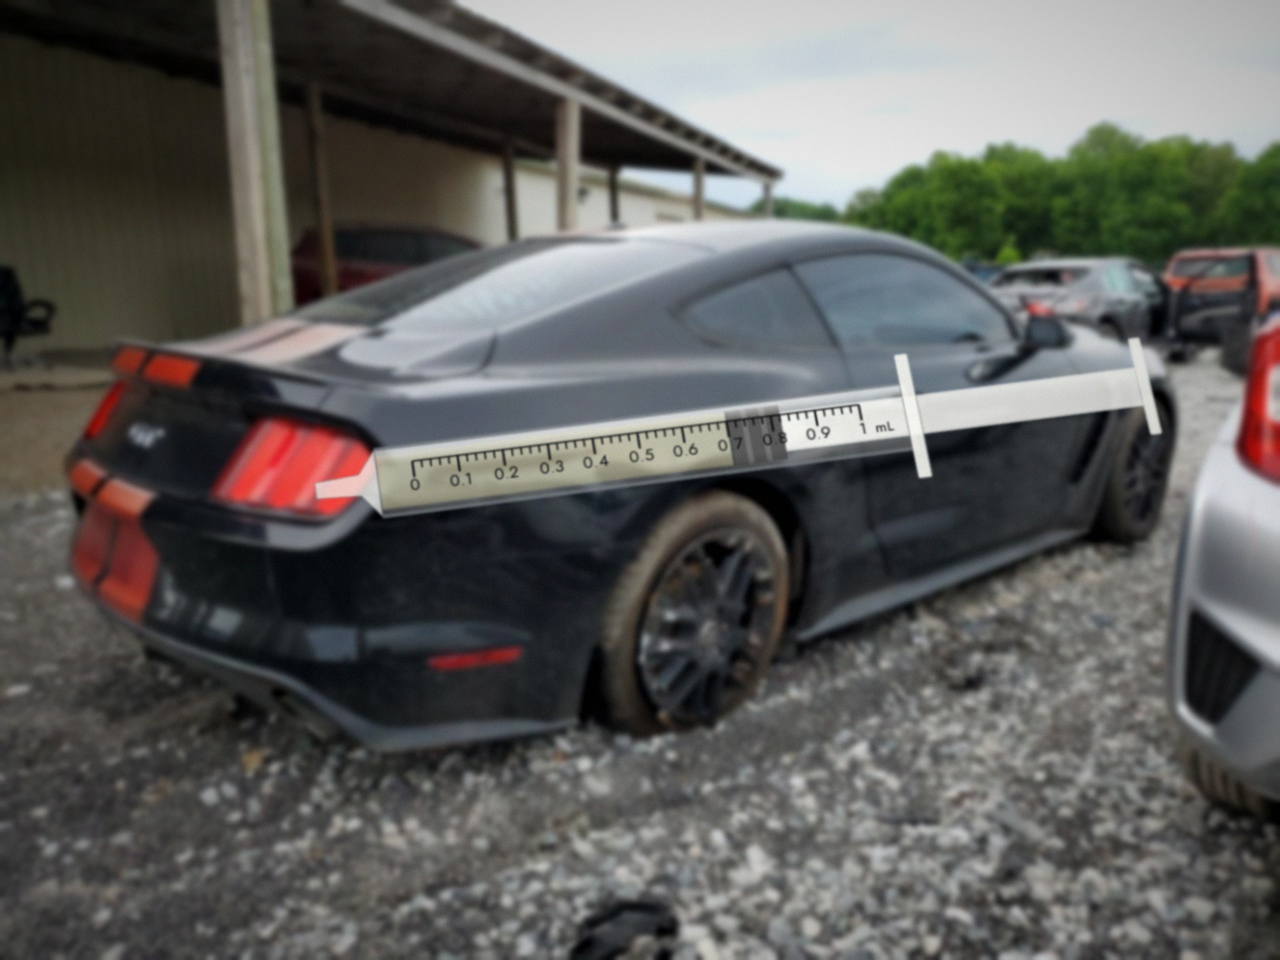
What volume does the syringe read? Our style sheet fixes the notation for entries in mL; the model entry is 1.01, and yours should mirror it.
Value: 0.7
